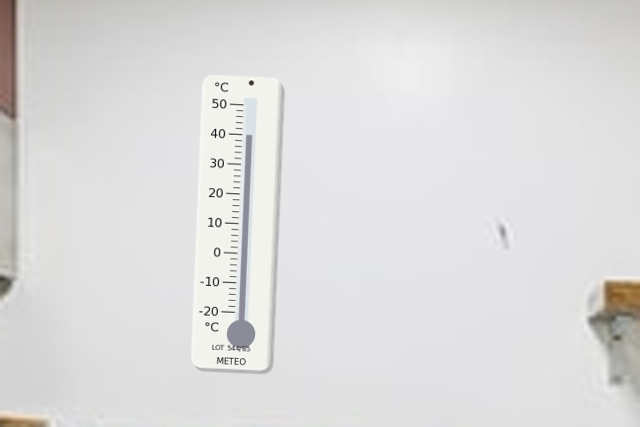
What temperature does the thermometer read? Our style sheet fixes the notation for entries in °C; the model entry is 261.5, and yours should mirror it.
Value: 40
